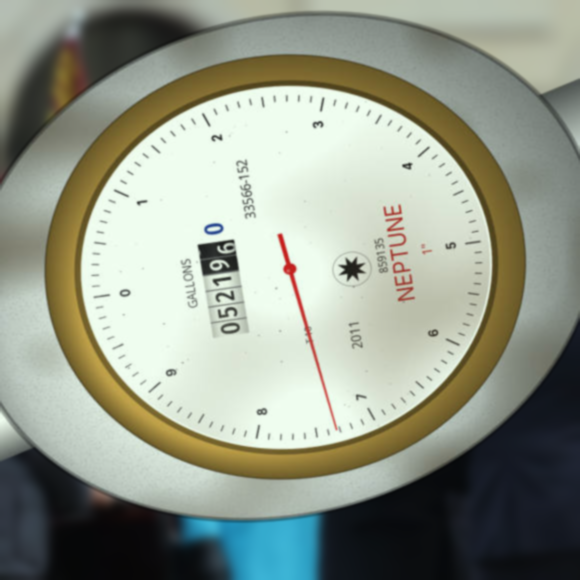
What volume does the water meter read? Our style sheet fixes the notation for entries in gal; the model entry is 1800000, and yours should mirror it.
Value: 521957.3
